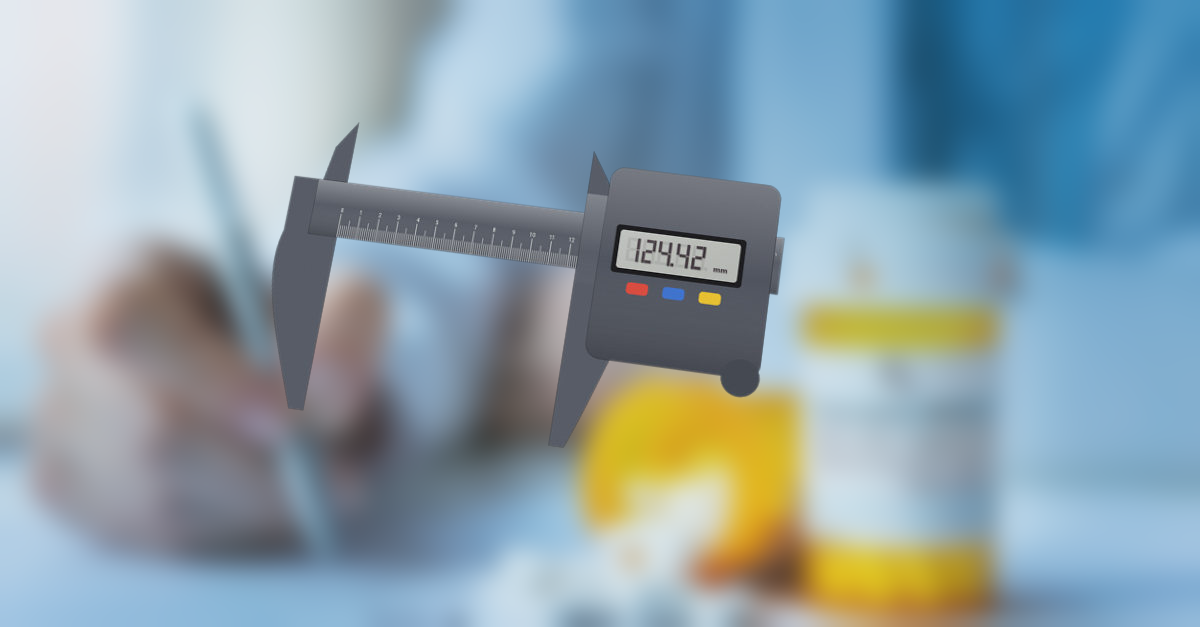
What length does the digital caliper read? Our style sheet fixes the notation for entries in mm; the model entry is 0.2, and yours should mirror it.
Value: 124.42
